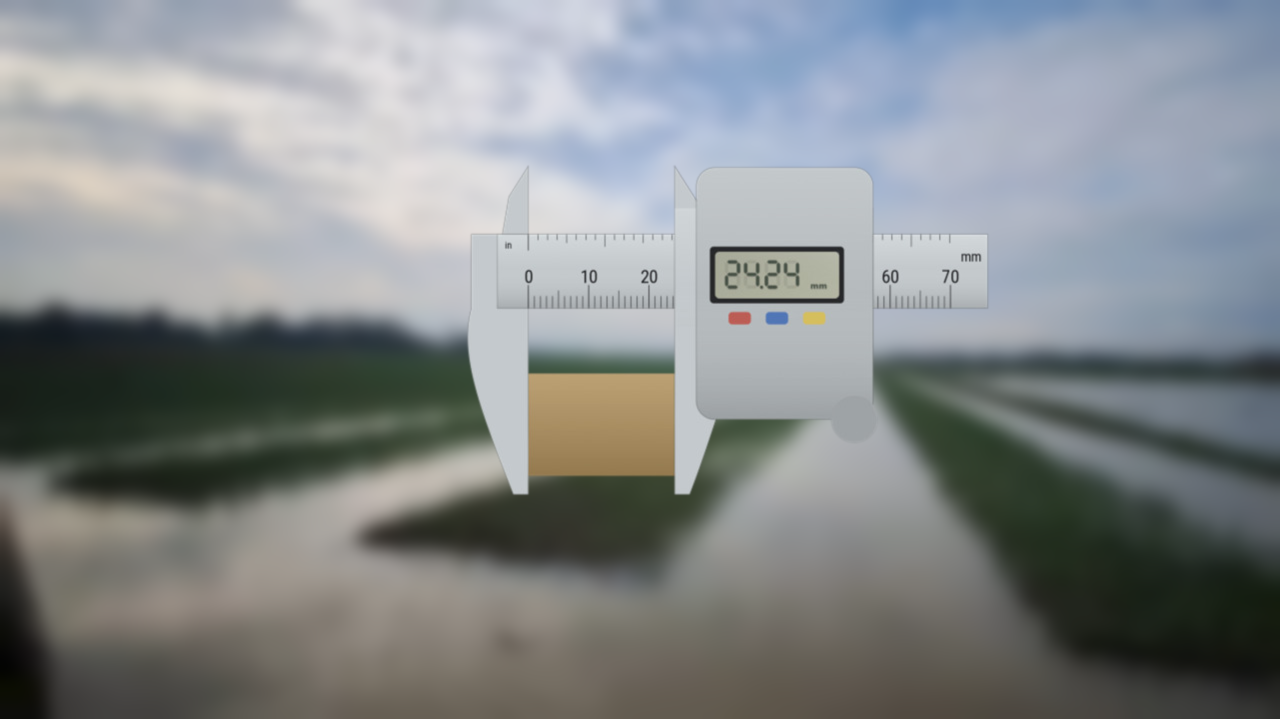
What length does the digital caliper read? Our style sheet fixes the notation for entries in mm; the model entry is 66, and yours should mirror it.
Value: 24.24
